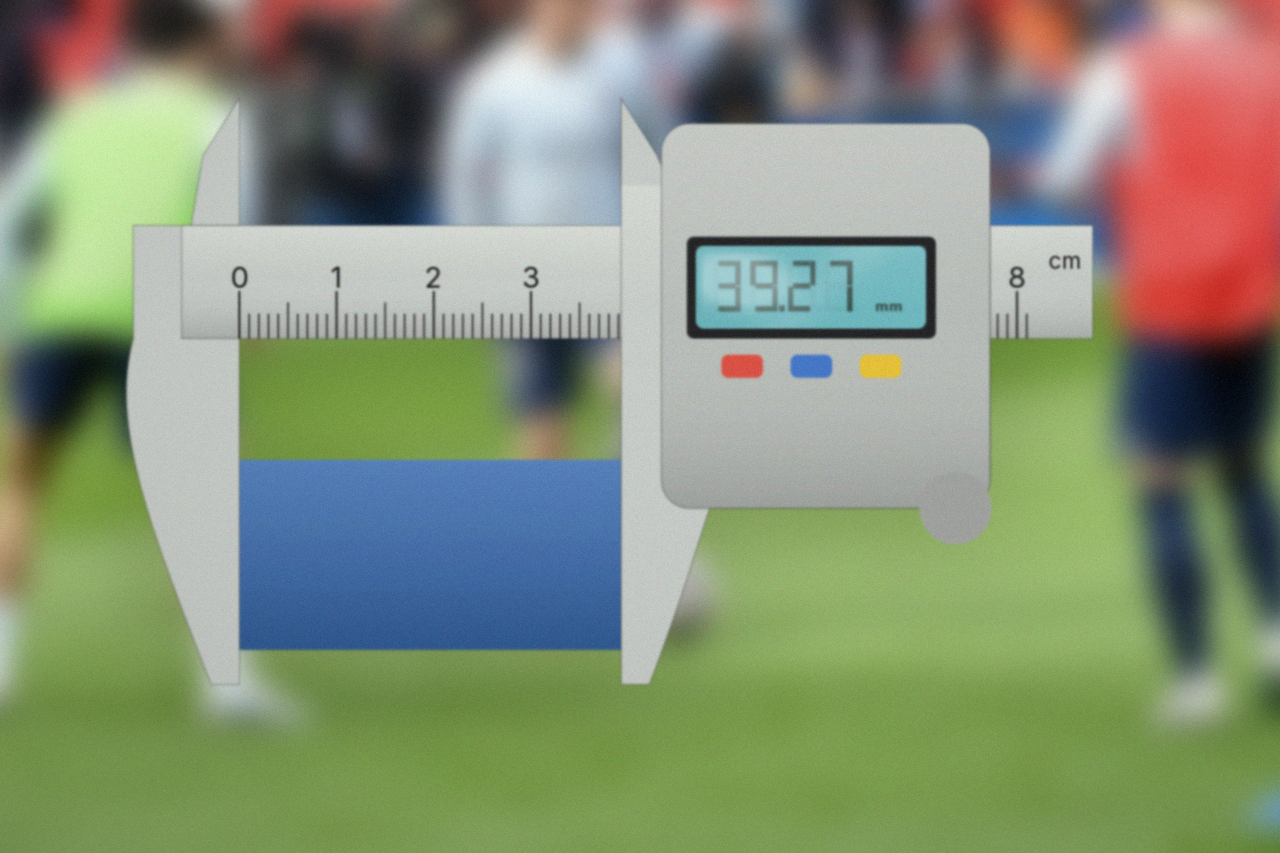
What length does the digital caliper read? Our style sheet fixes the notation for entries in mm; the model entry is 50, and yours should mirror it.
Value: 39.27
